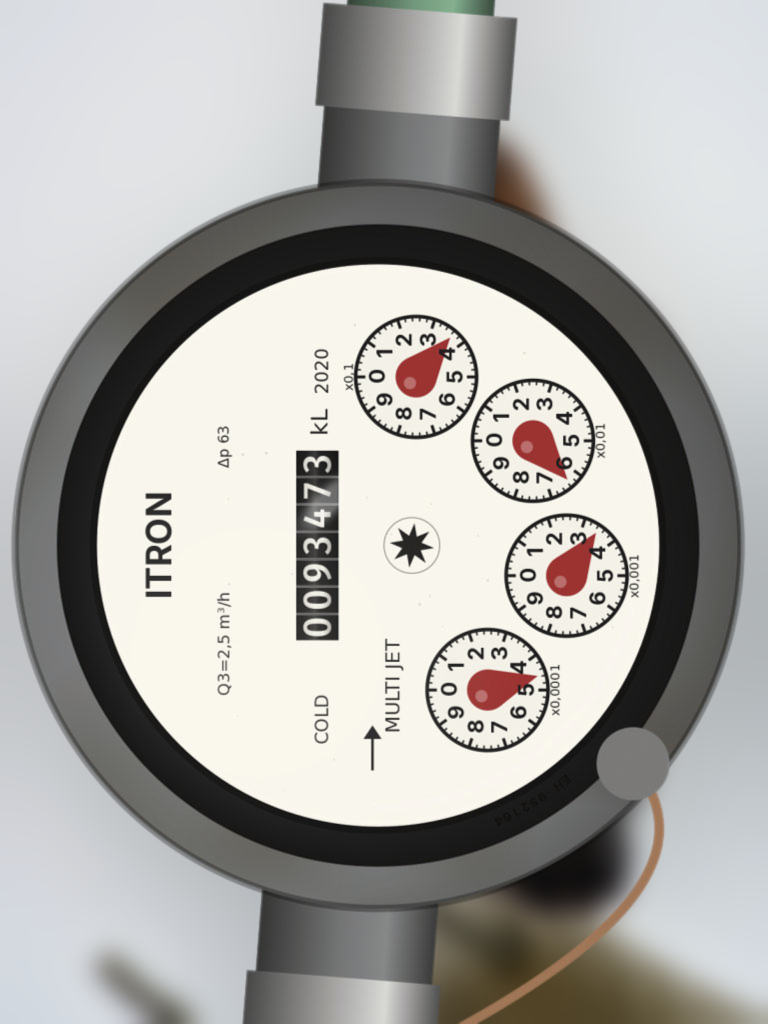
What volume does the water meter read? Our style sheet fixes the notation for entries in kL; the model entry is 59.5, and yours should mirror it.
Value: 93473.3634
